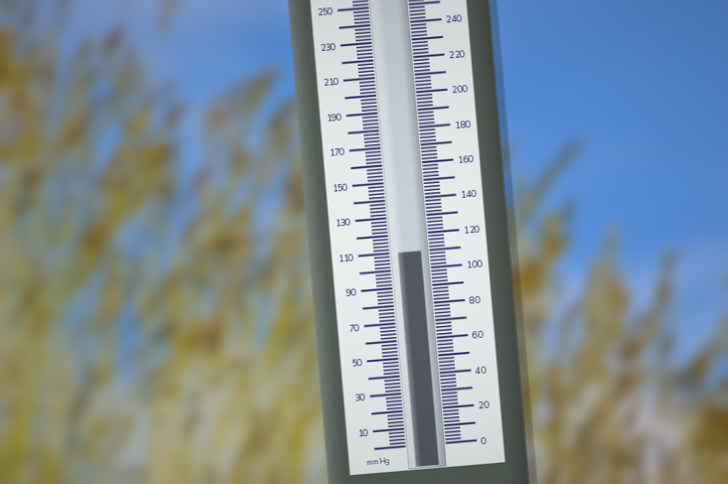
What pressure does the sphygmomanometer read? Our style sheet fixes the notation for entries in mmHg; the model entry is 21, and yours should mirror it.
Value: 110
